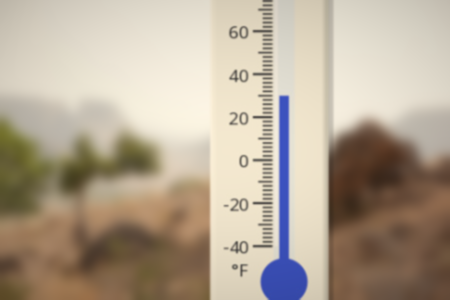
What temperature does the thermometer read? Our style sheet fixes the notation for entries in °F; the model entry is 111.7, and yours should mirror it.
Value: 30
